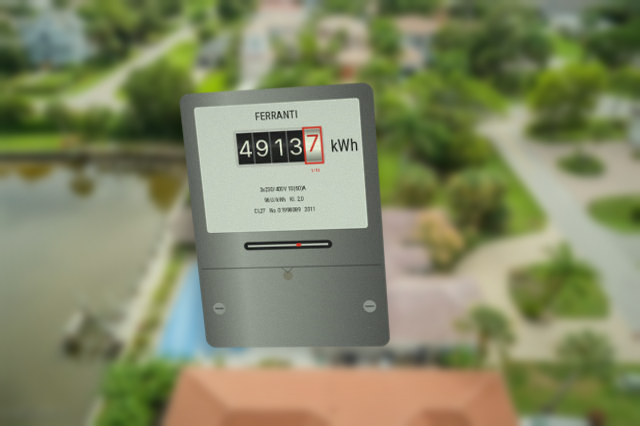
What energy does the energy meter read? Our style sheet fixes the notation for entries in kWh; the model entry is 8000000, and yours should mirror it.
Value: 4913.7
